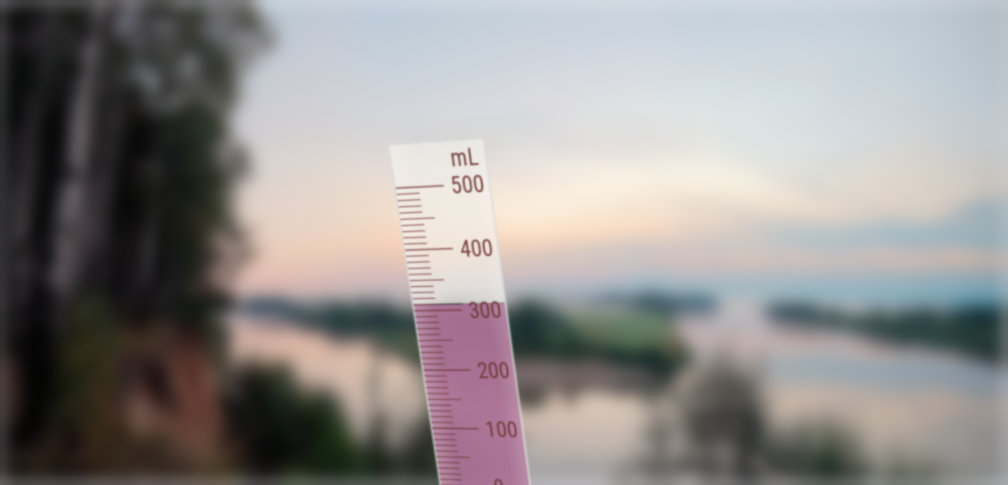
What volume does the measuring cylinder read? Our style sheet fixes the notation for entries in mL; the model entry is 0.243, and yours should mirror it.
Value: 310
